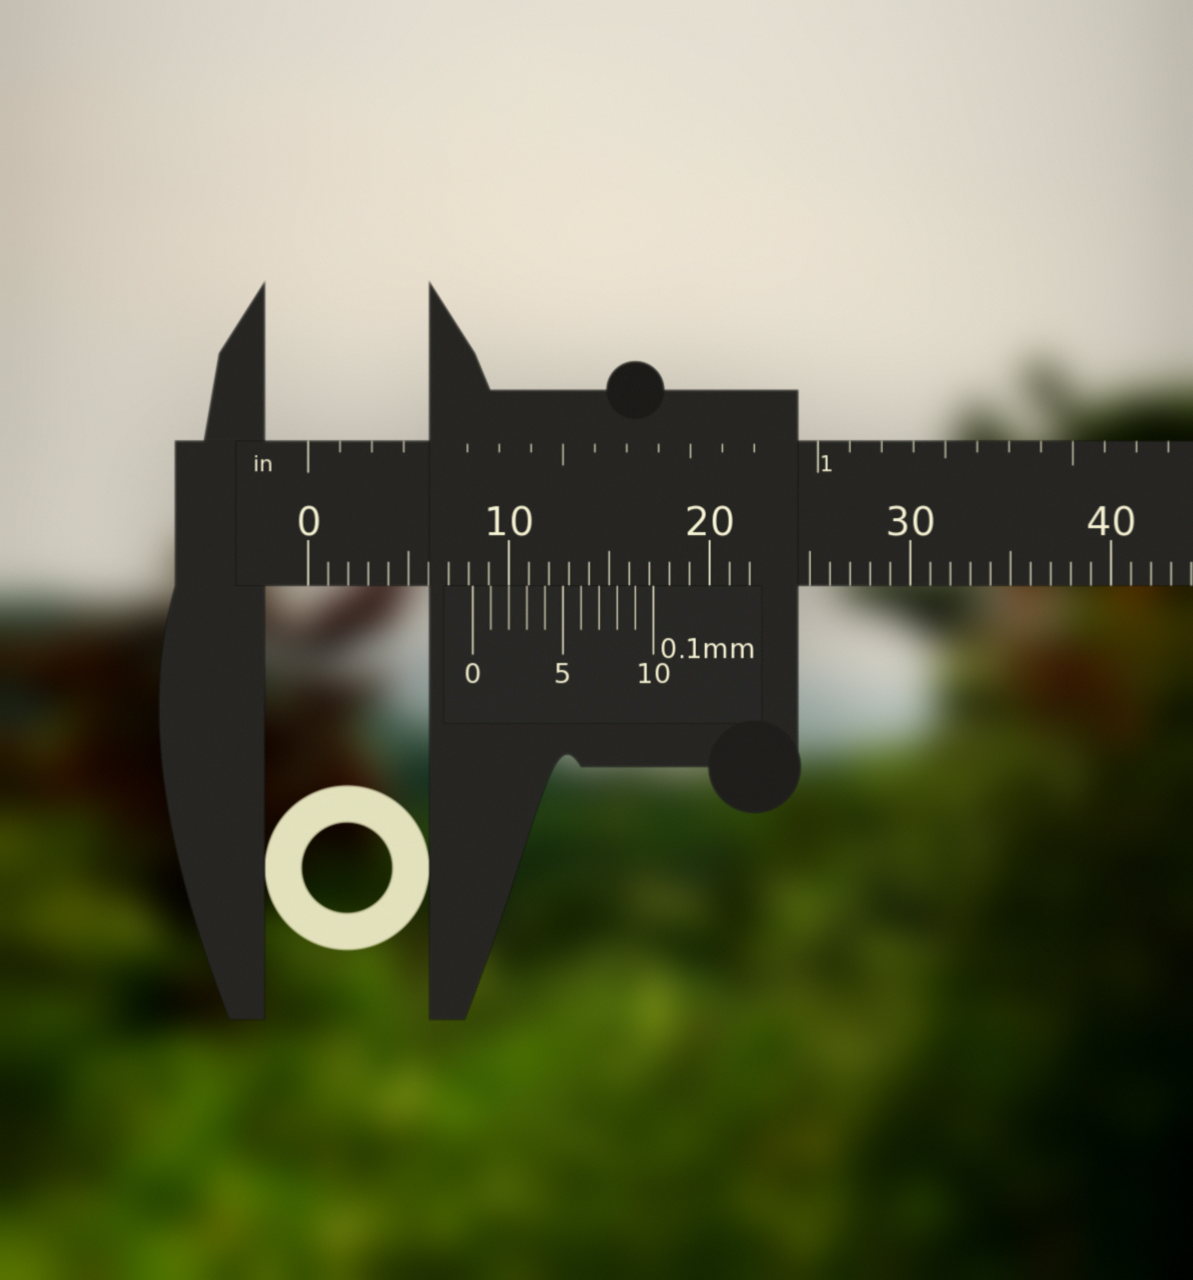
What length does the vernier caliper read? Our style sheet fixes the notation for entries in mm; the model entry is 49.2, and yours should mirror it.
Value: 8.2
